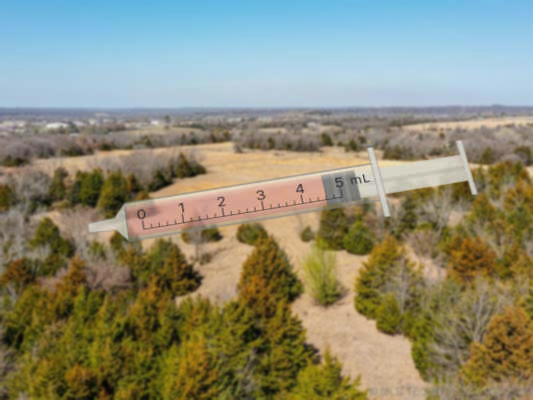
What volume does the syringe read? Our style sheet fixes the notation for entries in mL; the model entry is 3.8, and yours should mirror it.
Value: 4.6
